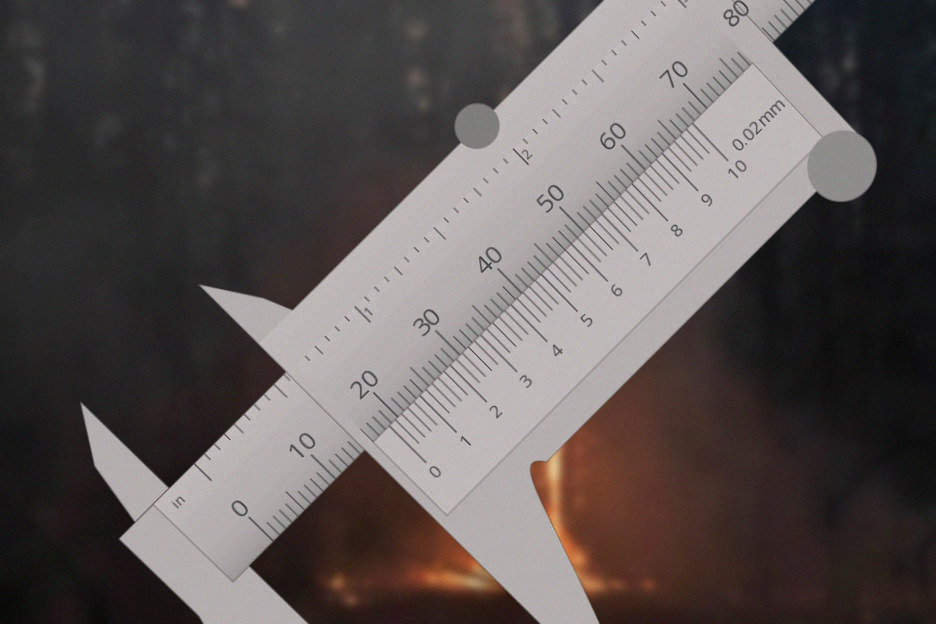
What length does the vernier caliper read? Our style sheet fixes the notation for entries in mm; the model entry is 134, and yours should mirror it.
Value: 18.6
